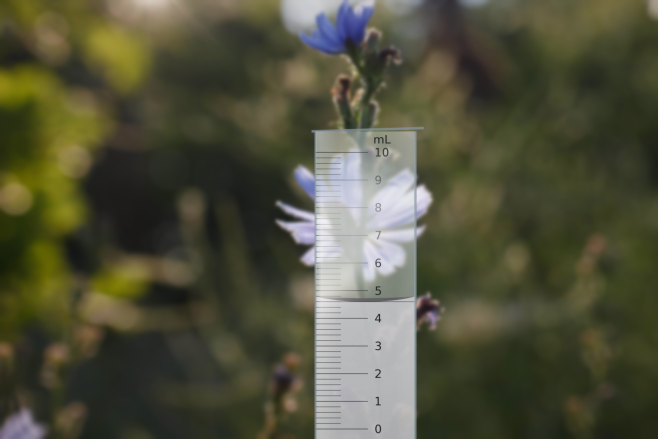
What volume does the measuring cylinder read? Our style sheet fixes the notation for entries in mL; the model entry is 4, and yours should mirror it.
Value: 4.6
